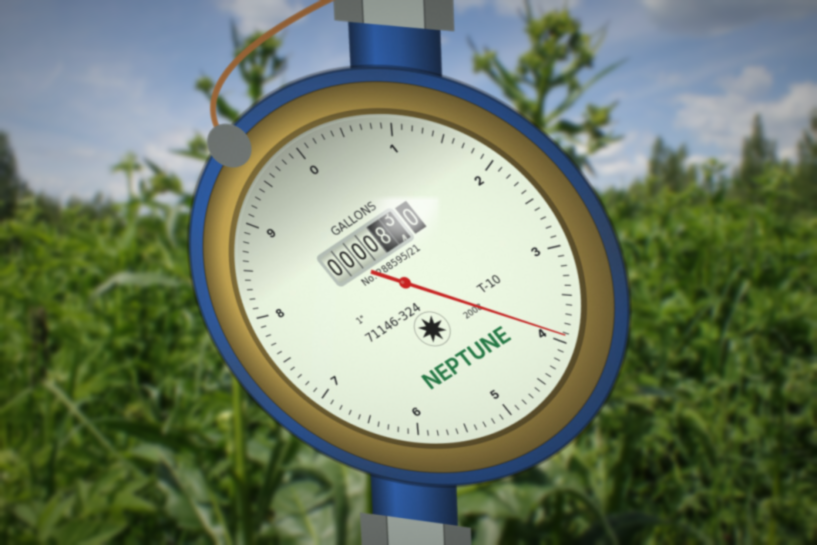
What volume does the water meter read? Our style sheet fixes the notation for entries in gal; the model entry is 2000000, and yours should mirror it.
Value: 833.9
